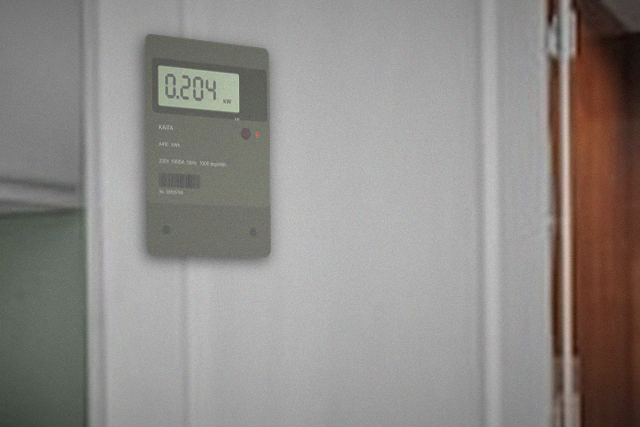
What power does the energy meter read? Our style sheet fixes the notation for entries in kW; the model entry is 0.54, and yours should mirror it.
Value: 0.204
